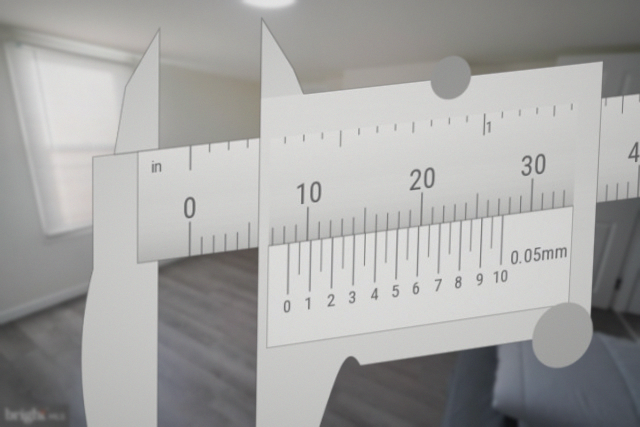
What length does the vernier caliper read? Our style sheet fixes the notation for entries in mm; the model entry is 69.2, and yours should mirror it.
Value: 8.4
